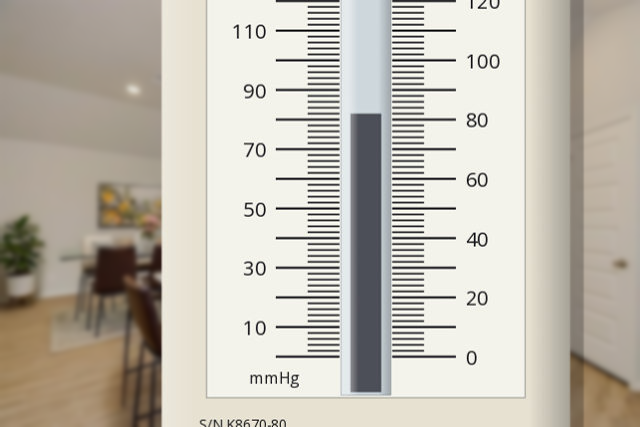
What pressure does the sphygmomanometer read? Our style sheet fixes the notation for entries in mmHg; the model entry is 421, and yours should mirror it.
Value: 82
